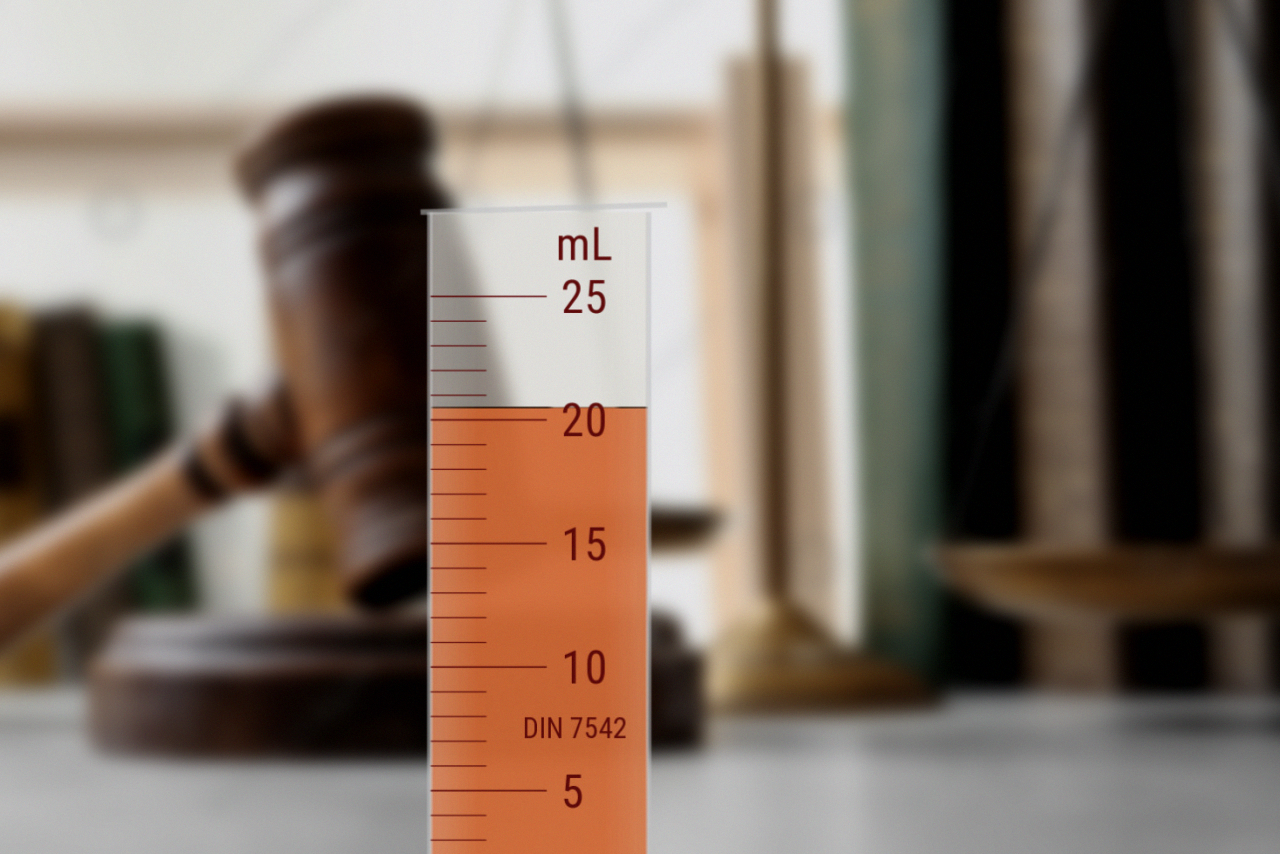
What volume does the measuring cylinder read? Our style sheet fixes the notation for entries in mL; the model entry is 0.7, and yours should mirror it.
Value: 20.5
